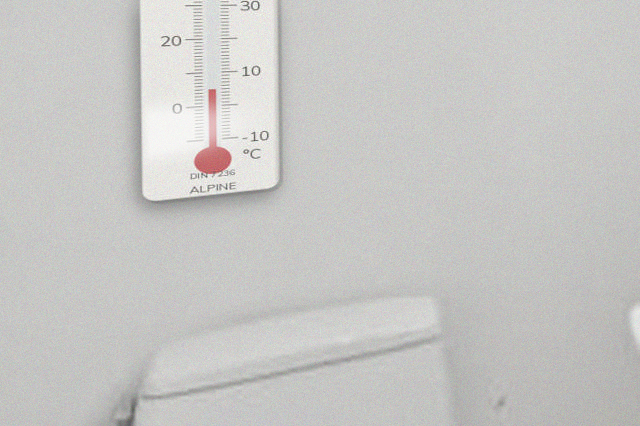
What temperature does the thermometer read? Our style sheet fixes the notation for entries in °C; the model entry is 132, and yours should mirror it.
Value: 5
